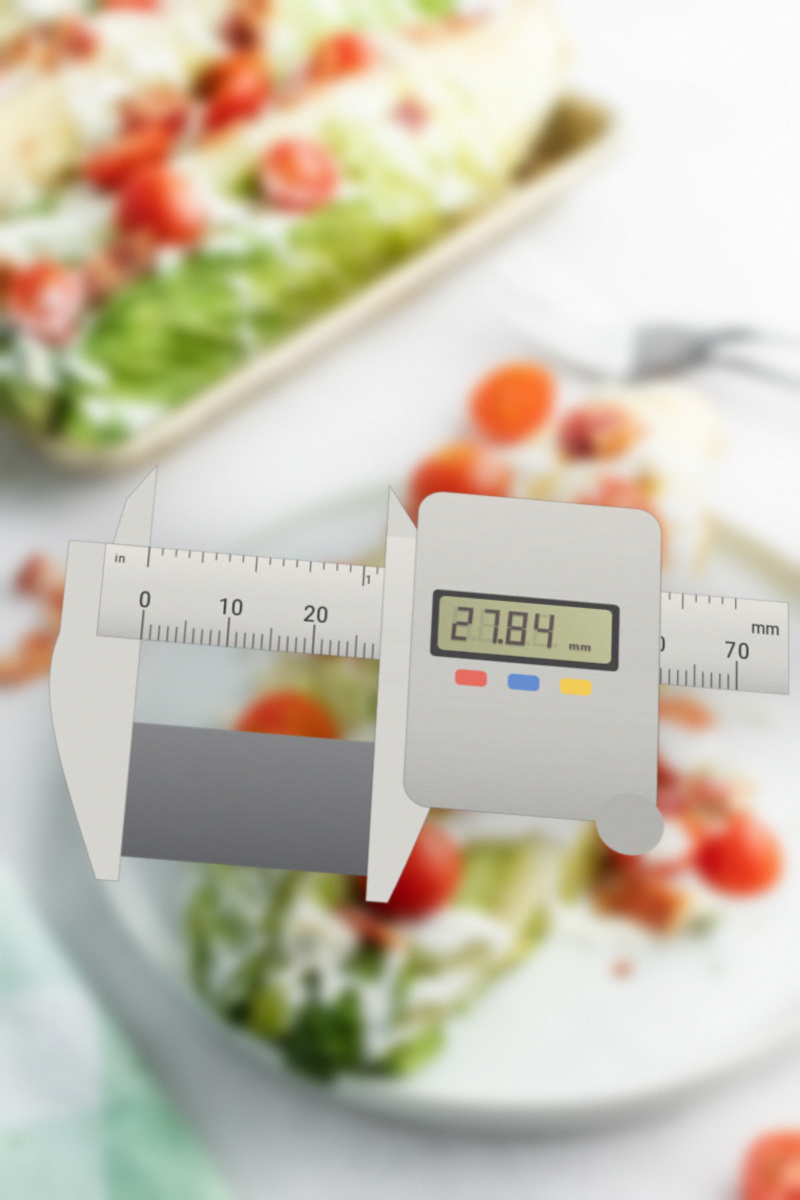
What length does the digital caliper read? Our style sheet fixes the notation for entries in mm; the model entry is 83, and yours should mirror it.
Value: 27.84
